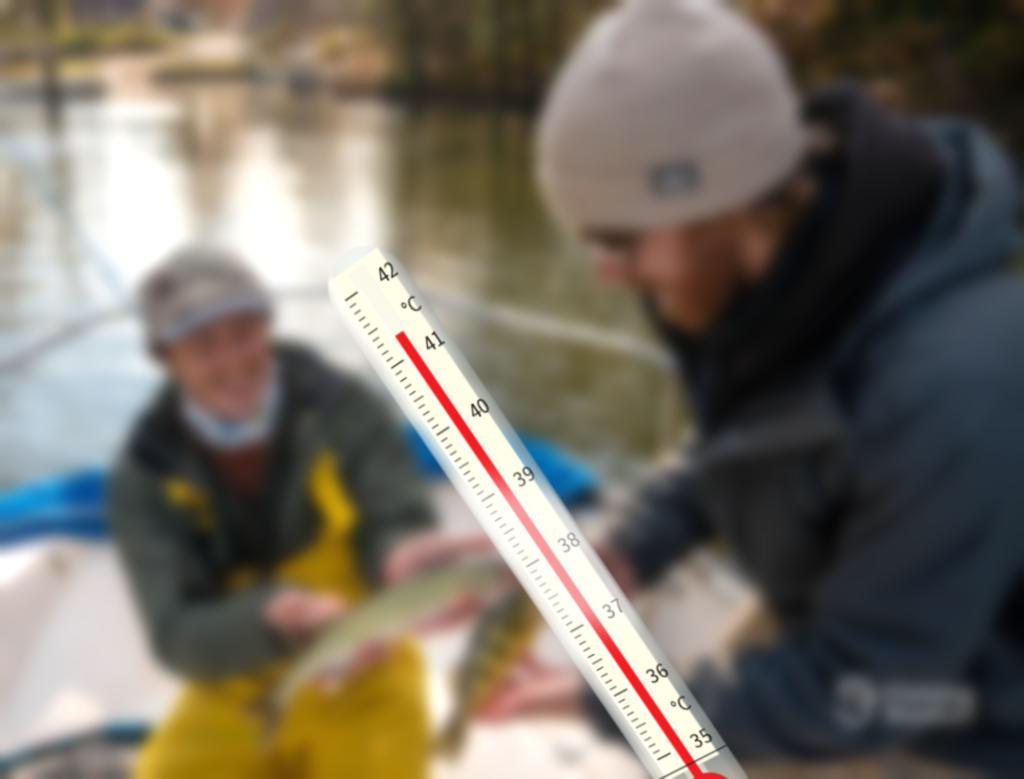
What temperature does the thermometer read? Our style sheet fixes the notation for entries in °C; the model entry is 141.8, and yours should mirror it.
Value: 41.3
